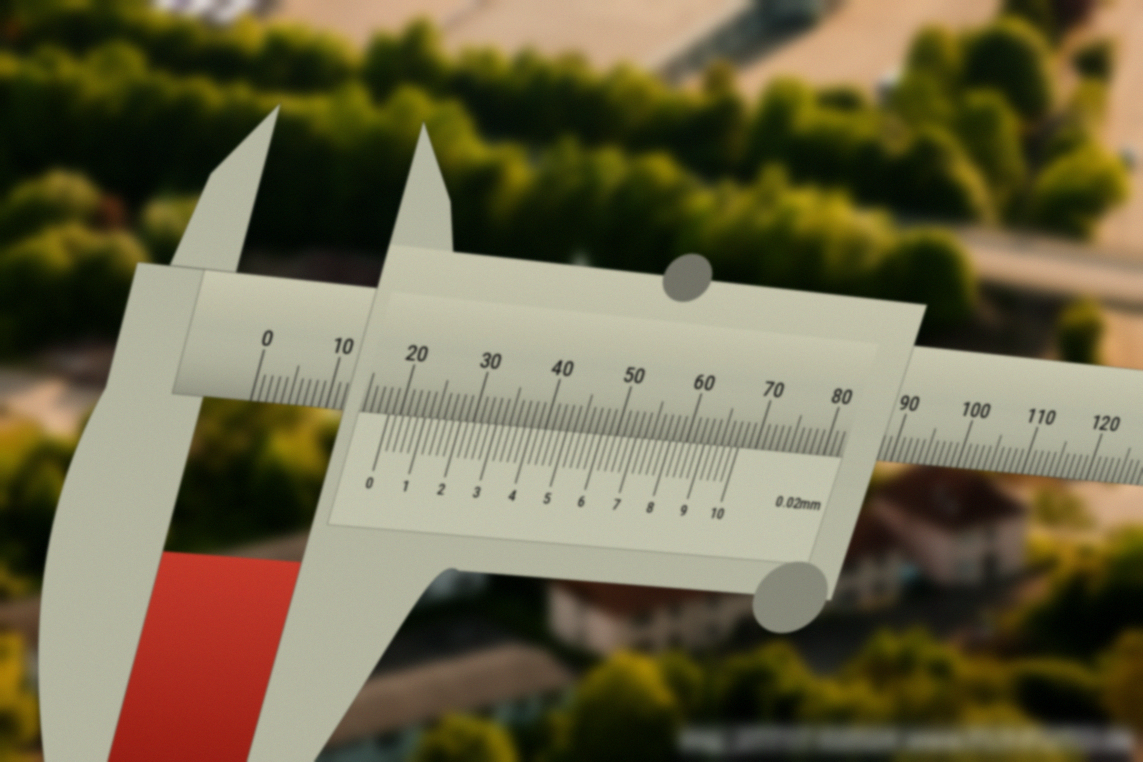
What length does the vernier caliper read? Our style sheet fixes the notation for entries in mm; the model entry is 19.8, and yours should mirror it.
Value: 18.5
